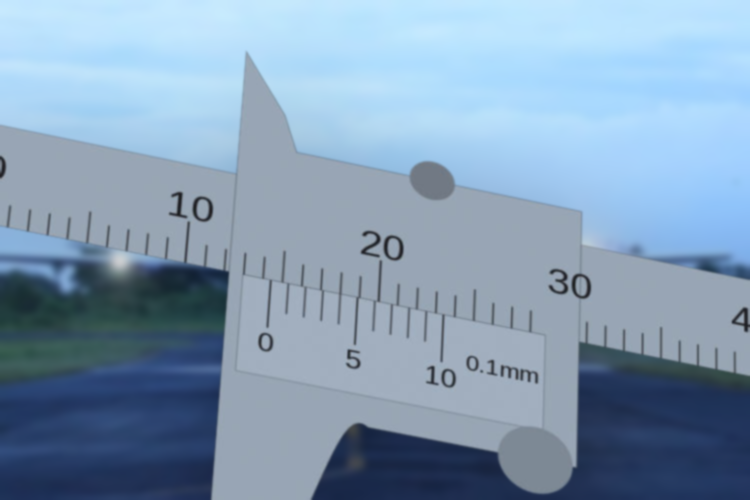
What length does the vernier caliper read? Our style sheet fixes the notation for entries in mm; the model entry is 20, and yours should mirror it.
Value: 14.4
